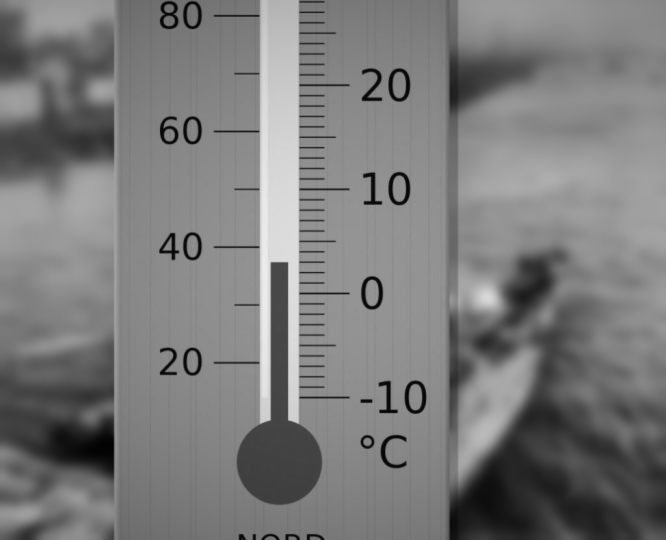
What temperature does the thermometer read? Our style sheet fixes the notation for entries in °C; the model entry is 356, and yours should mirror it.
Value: 3
